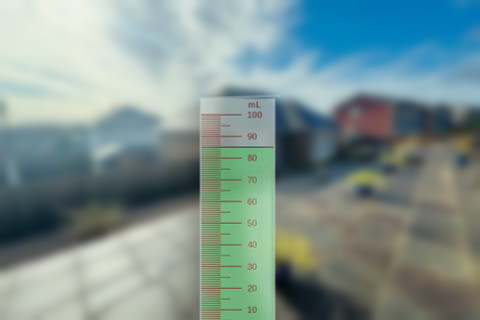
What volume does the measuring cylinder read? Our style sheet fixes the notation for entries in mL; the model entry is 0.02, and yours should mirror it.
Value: 85
